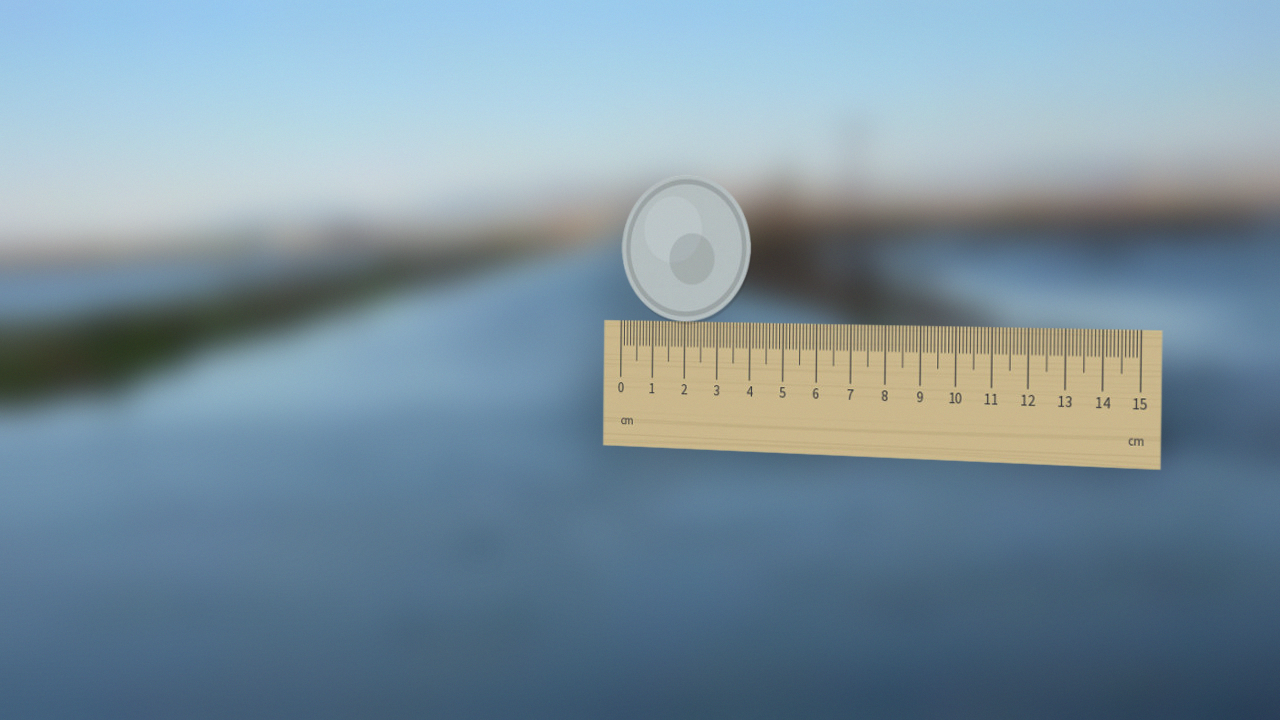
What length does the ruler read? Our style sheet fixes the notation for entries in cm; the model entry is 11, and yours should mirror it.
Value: 4
